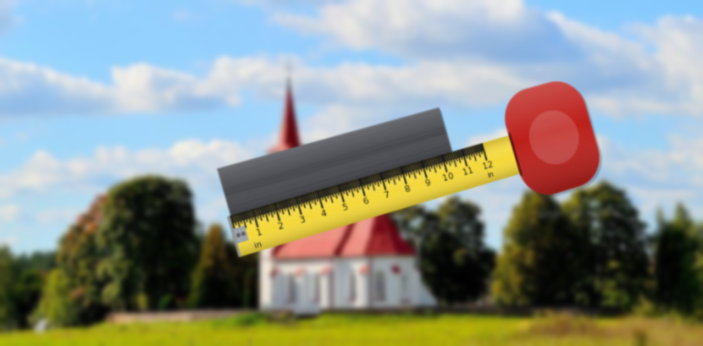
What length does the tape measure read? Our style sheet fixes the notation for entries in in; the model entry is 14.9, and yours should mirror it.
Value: 10.5
